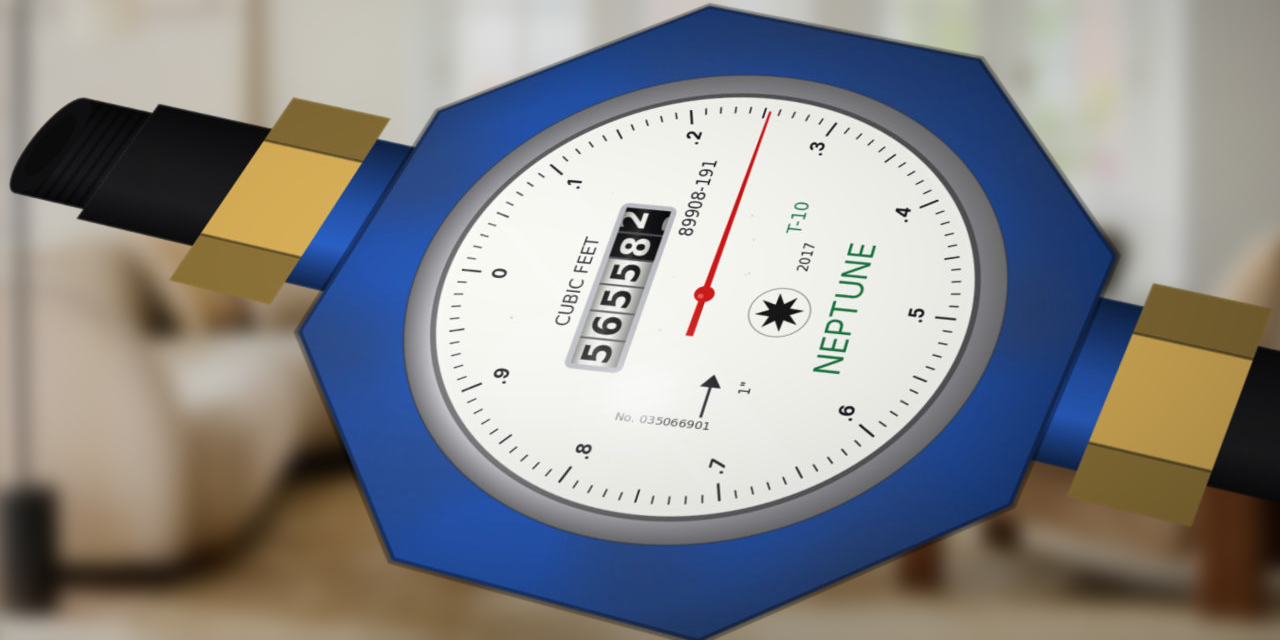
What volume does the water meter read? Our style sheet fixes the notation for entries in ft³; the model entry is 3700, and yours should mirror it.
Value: 565582.25
